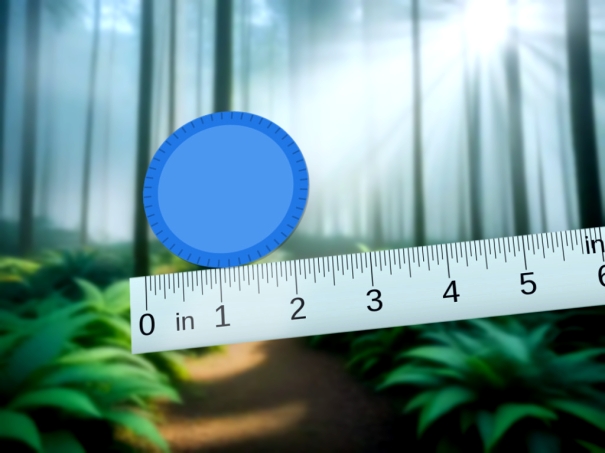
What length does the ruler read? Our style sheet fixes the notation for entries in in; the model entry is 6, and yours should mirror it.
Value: 2.25
